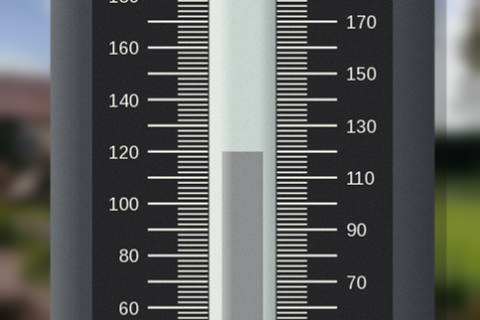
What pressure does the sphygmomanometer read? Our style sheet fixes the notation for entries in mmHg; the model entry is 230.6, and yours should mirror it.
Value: 120
